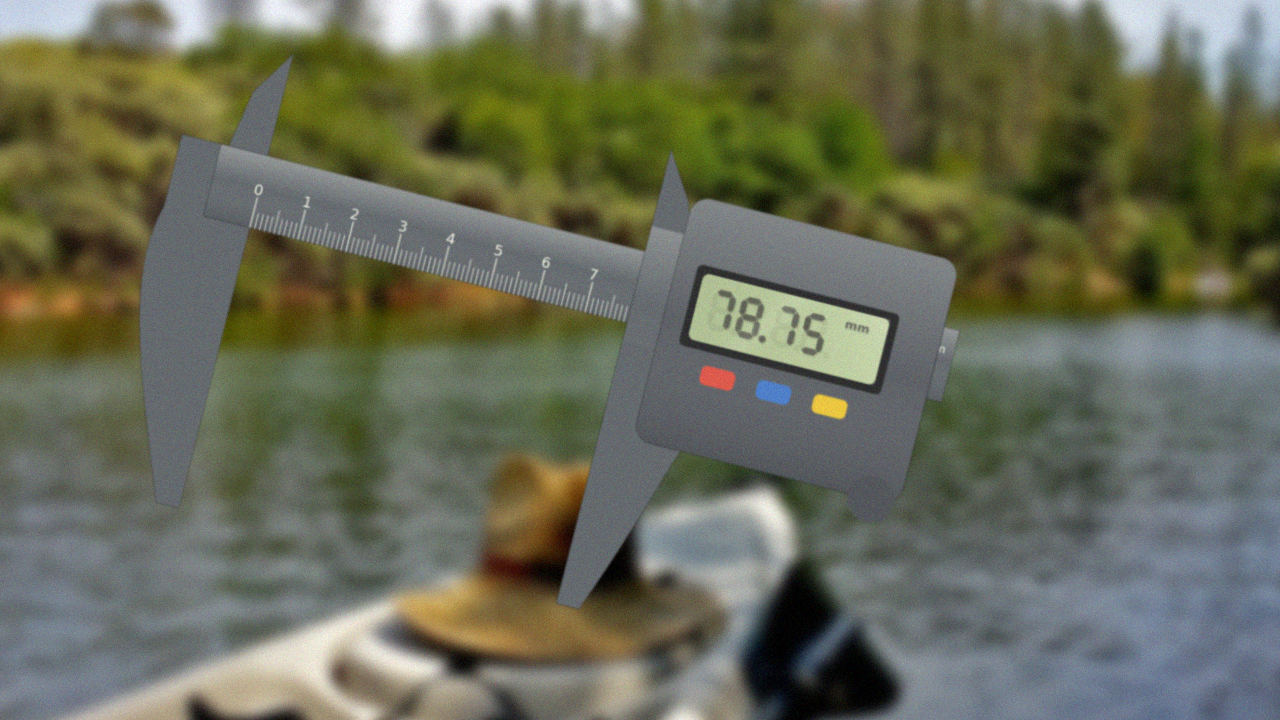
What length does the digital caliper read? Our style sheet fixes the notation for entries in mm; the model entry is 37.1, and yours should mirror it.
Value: 78.75
